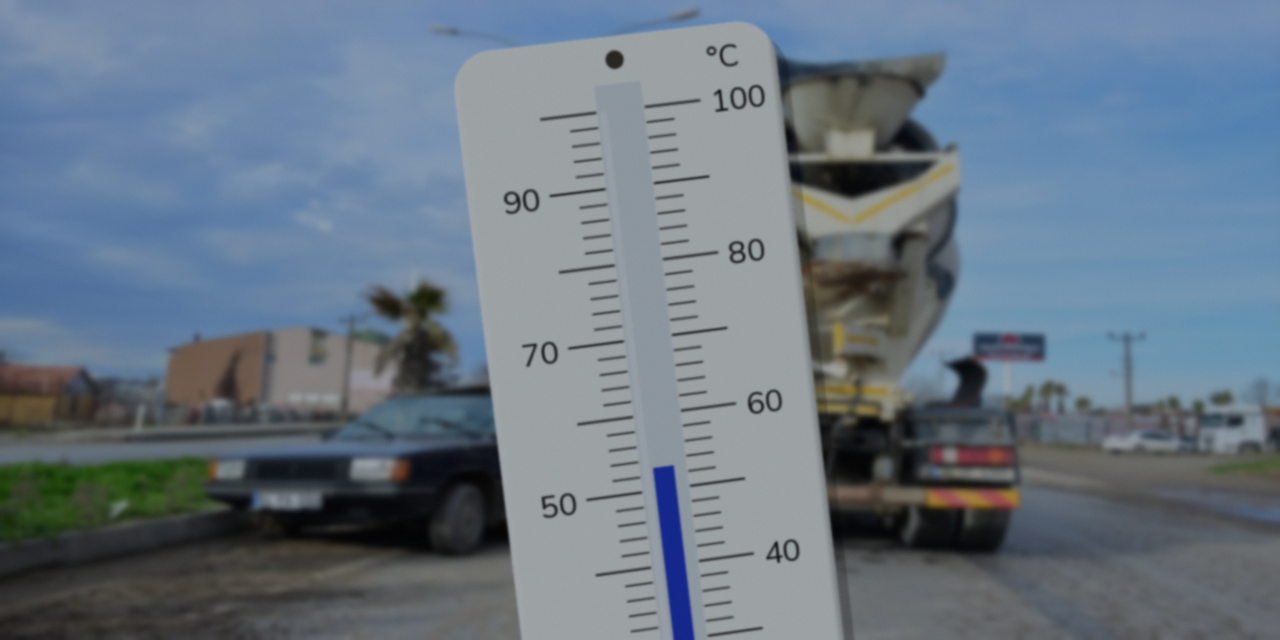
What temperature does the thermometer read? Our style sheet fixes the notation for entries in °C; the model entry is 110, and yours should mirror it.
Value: 53
